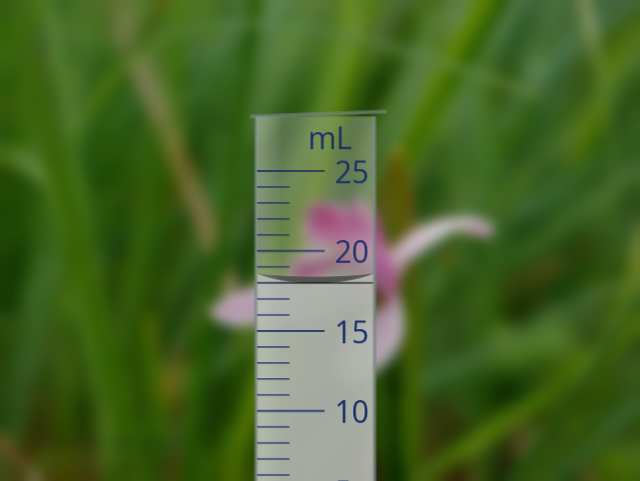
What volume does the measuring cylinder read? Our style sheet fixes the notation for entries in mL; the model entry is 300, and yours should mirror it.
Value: 18
